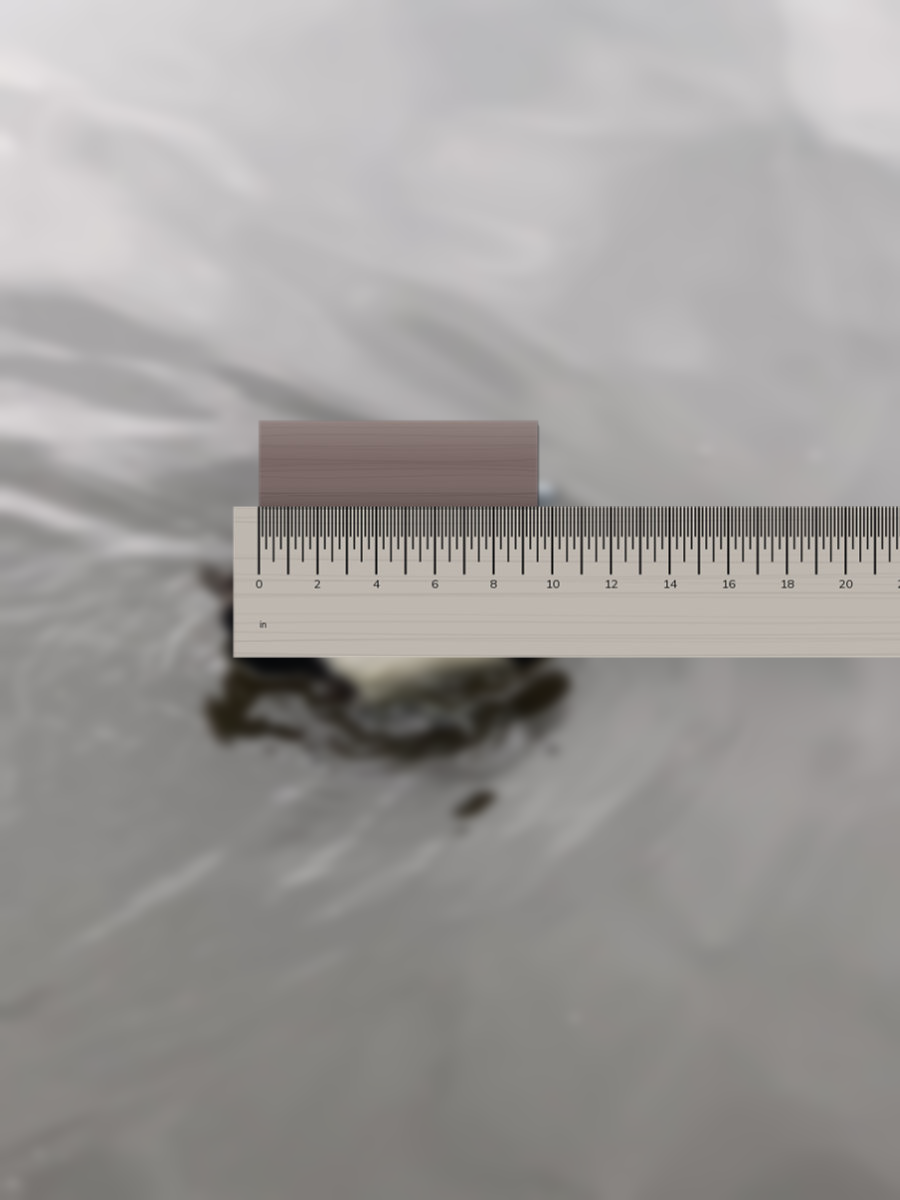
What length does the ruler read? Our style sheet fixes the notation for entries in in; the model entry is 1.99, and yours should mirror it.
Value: 9.5
